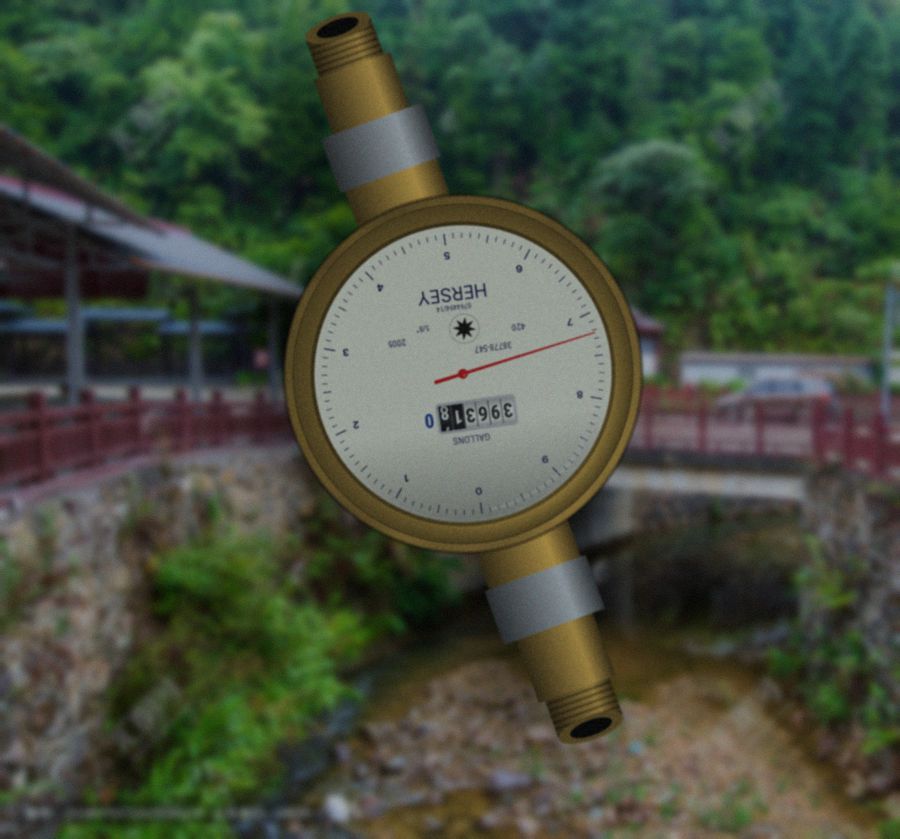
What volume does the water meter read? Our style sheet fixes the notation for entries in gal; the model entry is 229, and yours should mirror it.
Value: 3963177.2
